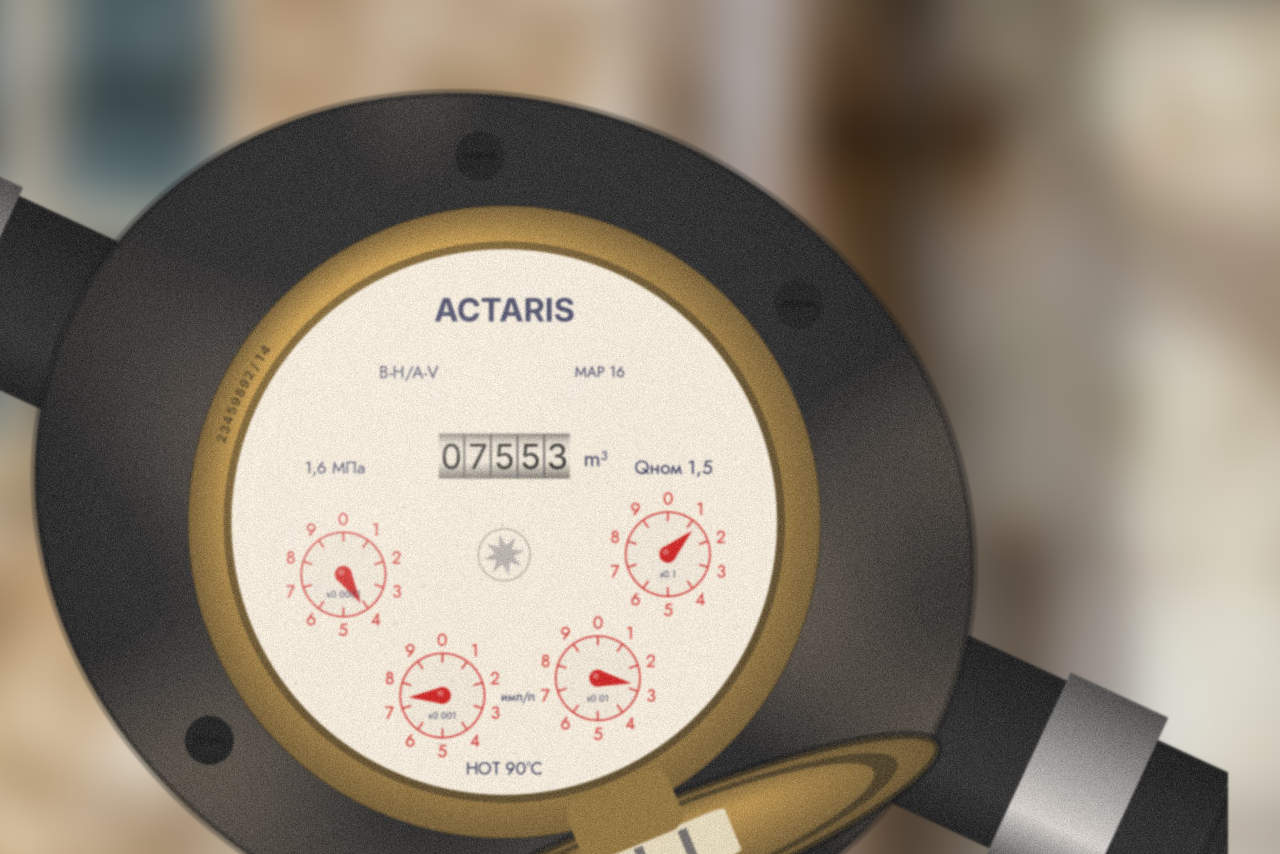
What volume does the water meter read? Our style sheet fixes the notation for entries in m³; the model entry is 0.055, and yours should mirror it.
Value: 7553.1274
